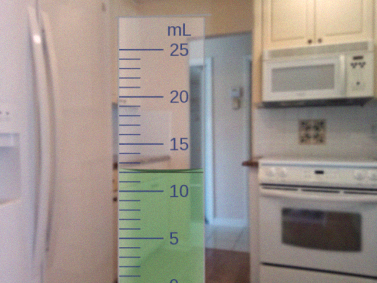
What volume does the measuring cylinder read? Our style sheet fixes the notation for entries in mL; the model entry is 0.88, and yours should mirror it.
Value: 12
